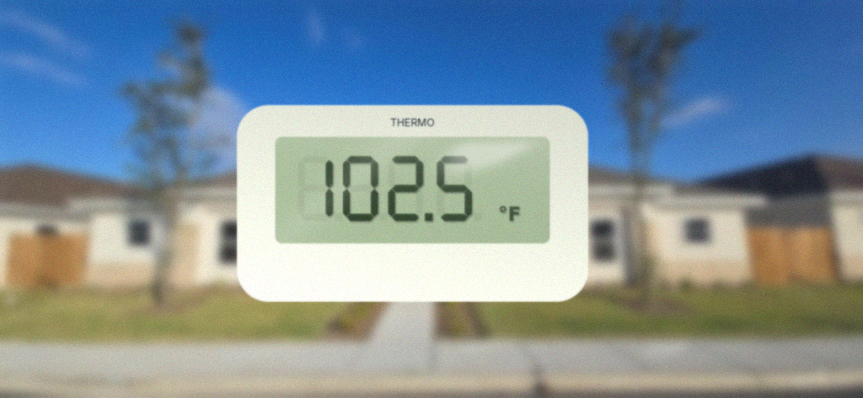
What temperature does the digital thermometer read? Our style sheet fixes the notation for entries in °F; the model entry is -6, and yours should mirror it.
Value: 102.5
